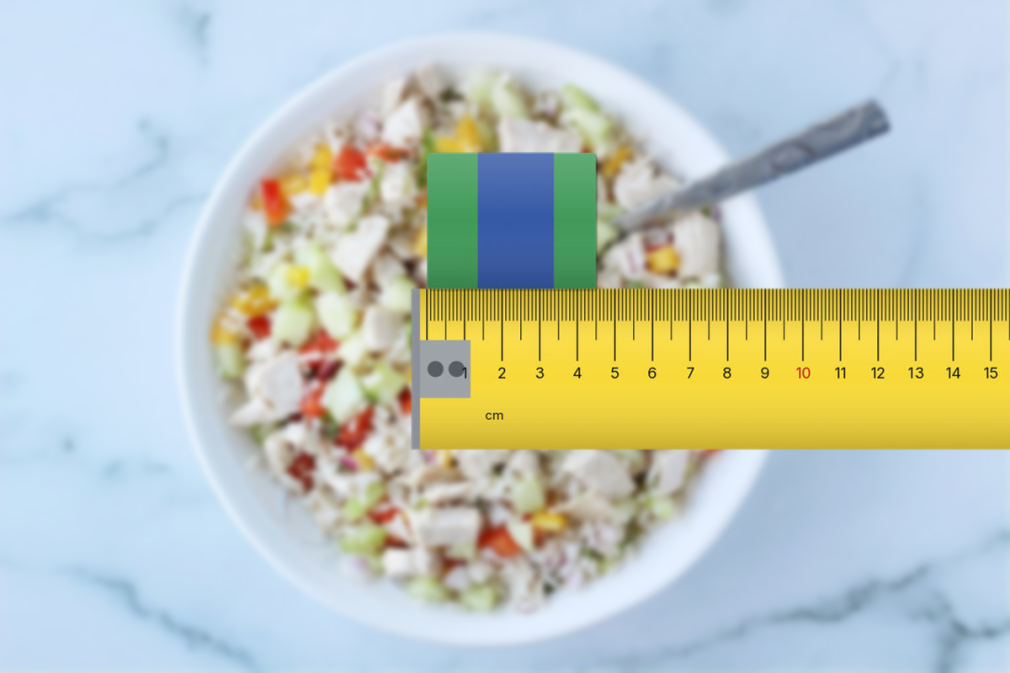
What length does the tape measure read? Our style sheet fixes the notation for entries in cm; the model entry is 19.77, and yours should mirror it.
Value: 4.5
